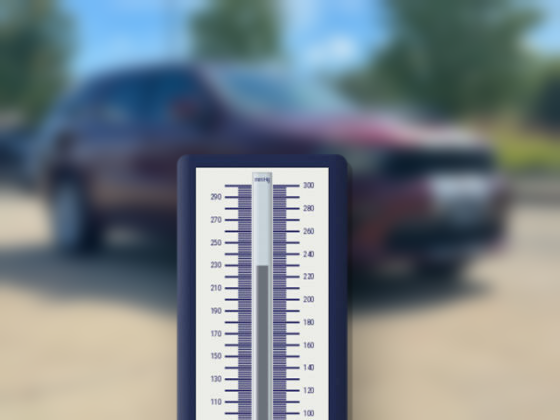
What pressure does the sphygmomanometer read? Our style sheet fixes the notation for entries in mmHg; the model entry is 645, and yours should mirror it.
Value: 230
